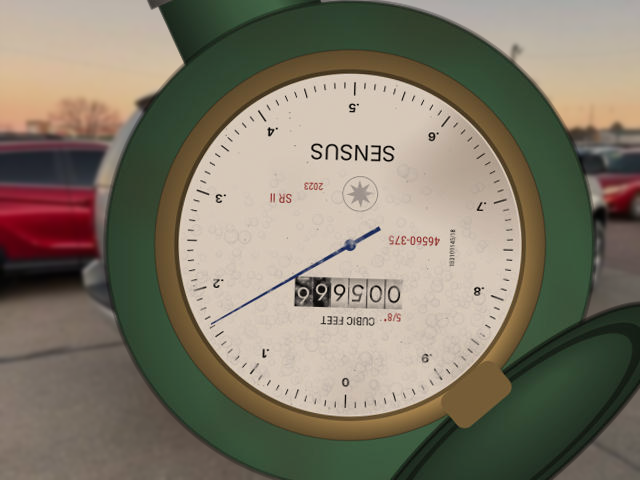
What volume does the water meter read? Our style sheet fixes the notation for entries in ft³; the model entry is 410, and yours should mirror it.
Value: 5666.16
